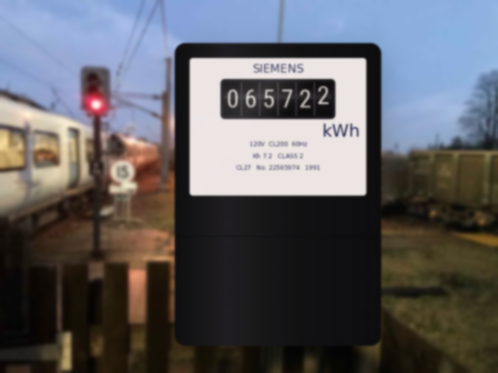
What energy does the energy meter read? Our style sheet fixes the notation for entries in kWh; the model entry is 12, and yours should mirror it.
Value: 65722
